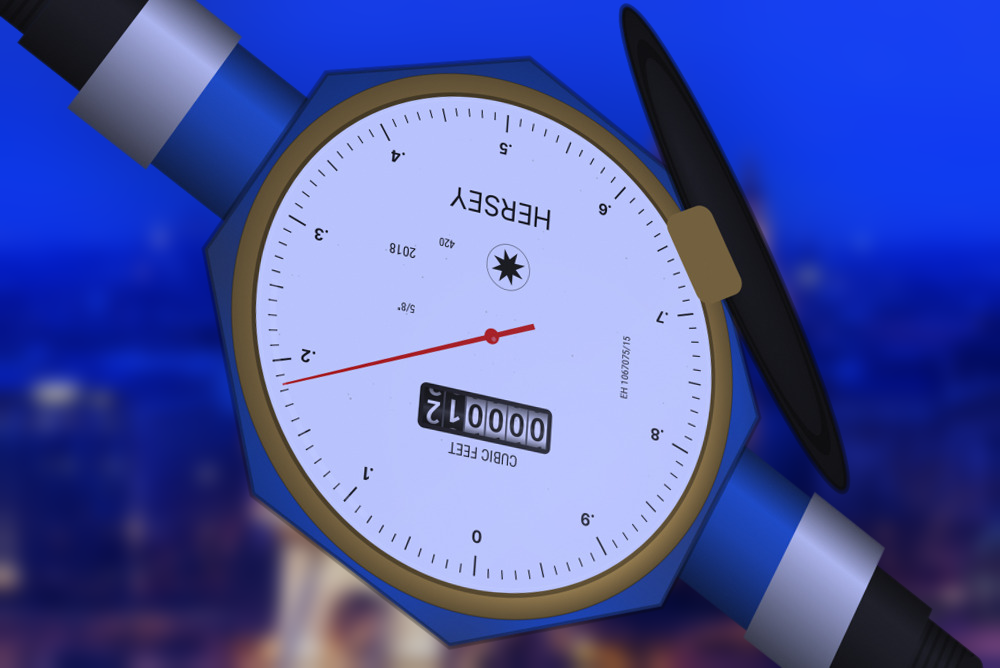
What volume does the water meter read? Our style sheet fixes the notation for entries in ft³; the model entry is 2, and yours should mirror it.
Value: 12.18
